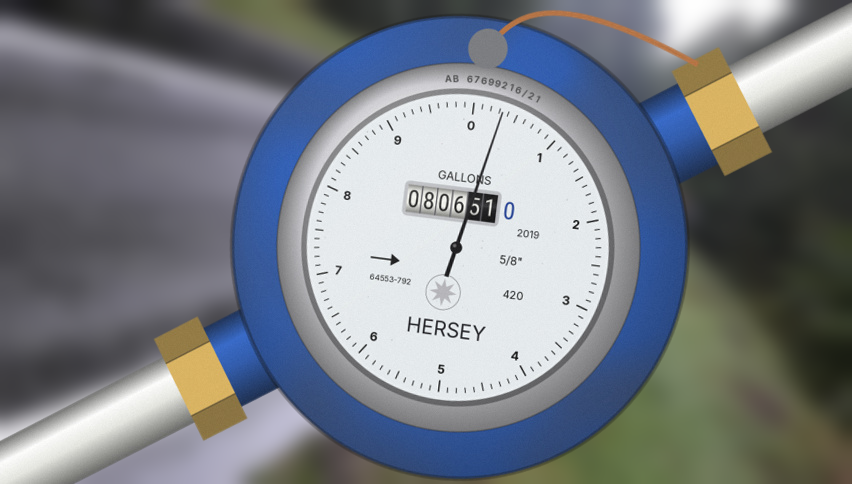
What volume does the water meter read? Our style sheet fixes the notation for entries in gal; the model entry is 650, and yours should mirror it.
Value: 806510.3
